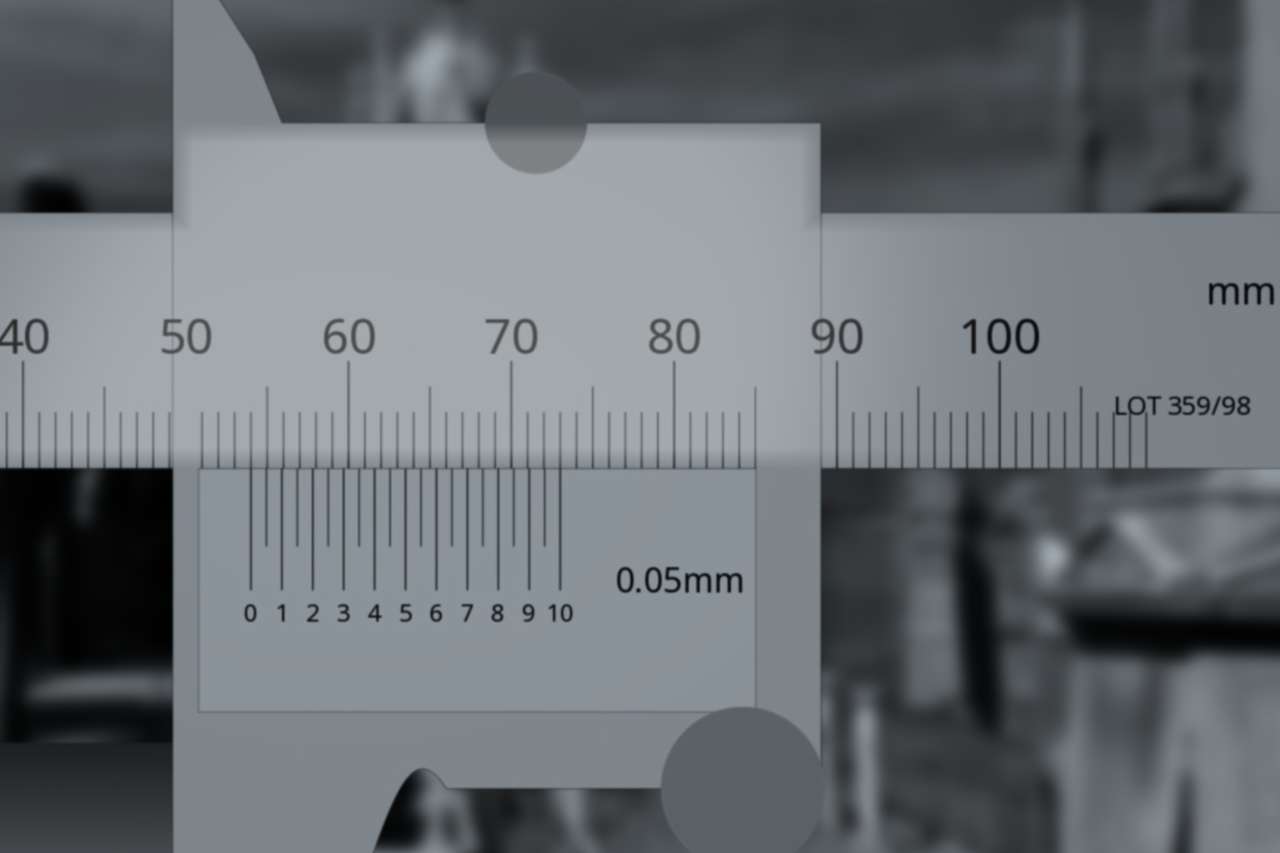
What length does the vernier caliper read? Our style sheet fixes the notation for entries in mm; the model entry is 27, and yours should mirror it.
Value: 54.0
